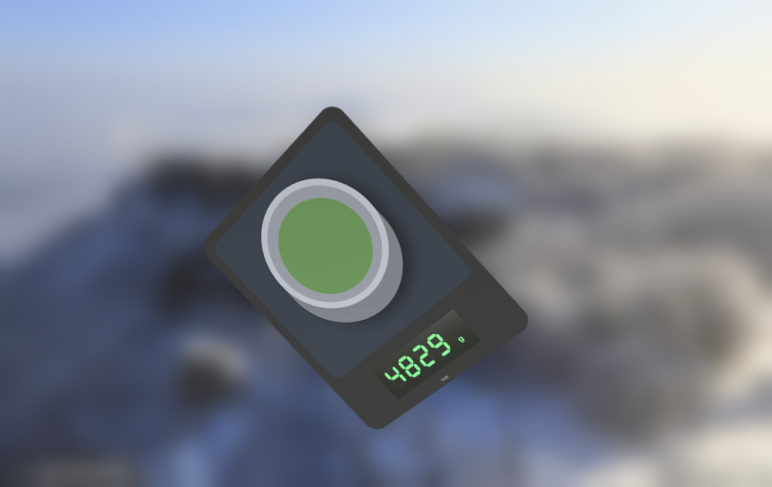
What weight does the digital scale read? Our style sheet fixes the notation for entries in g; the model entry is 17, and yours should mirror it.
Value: 4829
